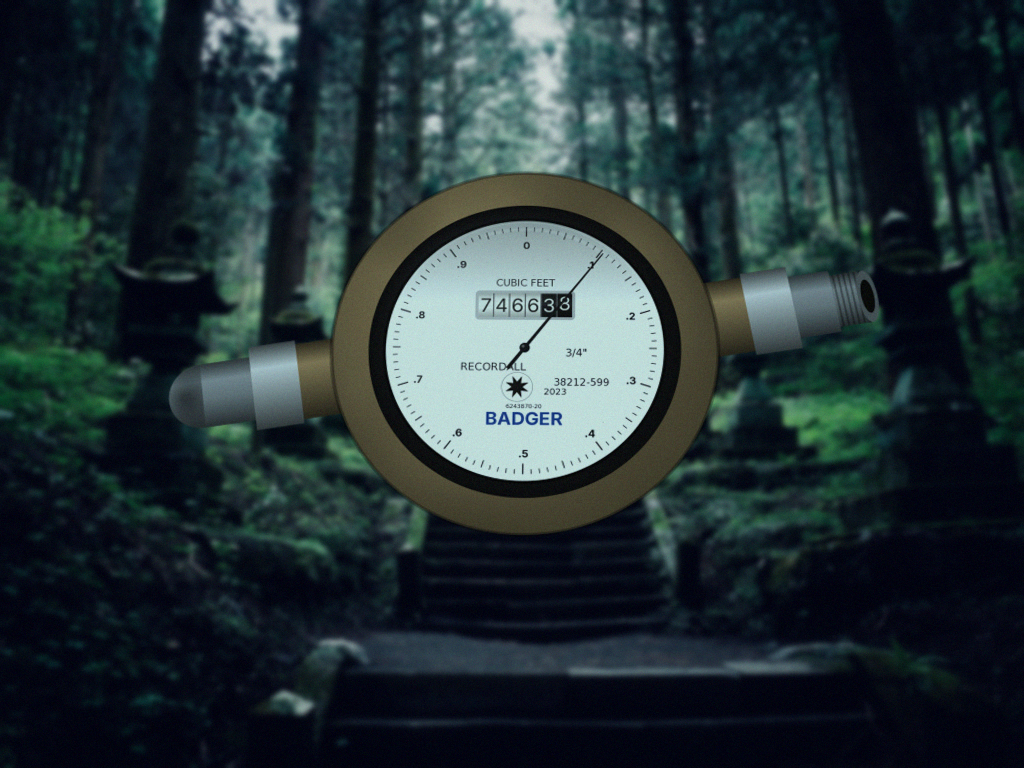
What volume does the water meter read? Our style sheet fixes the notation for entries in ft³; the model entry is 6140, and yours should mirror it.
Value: 746638.10
